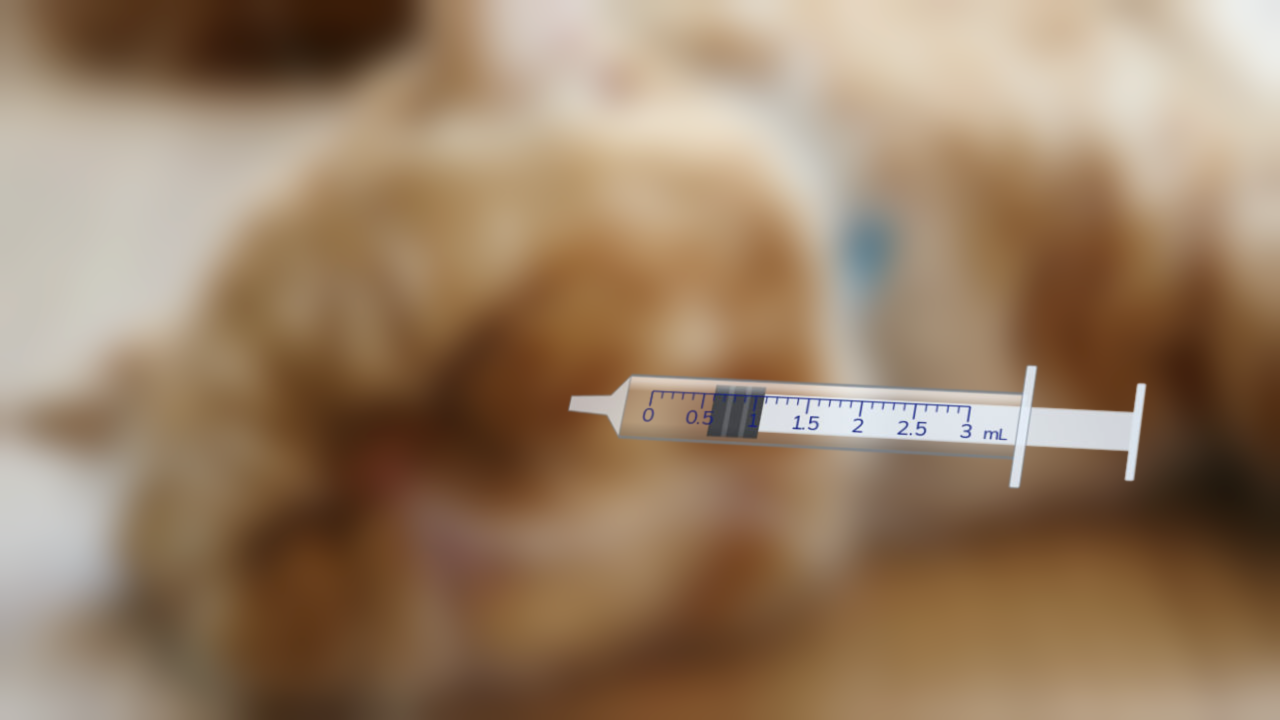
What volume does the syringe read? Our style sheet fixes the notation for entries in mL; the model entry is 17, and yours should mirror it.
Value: 0.6
